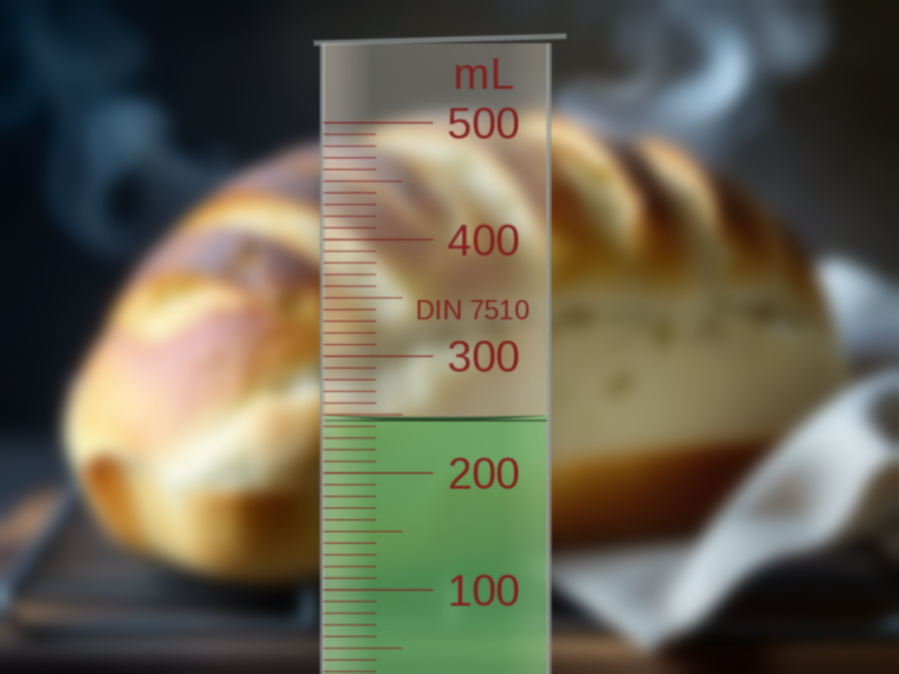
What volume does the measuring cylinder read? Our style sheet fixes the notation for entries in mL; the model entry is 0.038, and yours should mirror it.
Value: 245
